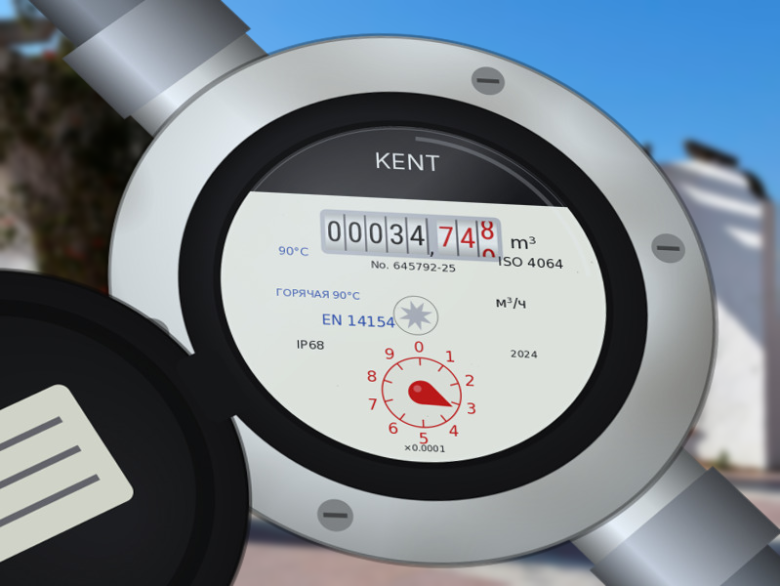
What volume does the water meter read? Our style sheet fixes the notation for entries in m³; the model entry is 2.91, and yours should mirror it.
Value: 34.7483
